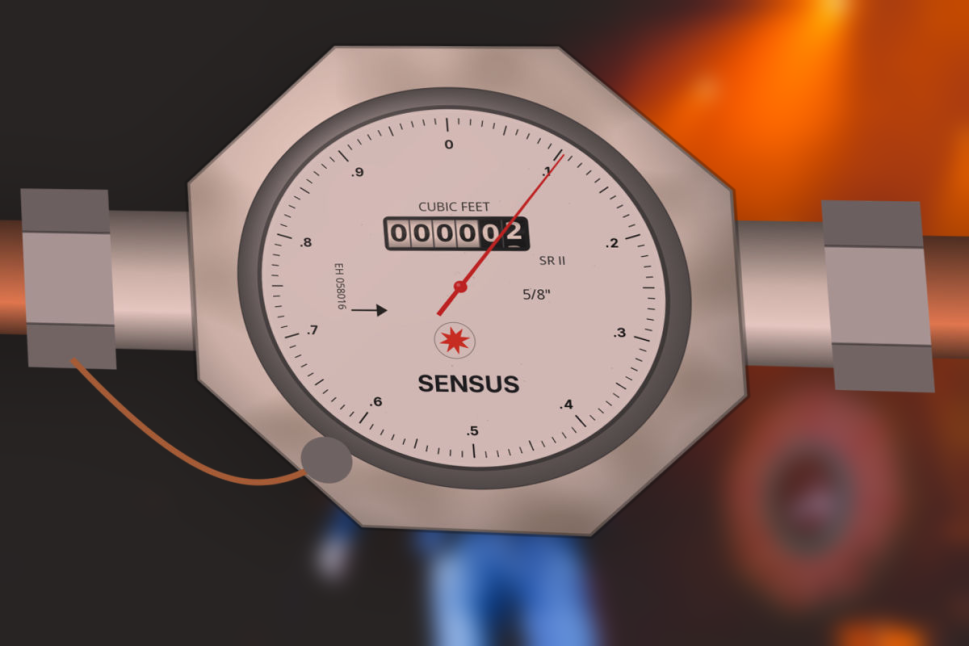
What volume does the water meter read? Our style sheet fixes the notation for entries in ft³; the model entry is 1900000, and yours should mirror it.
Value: 2.10
